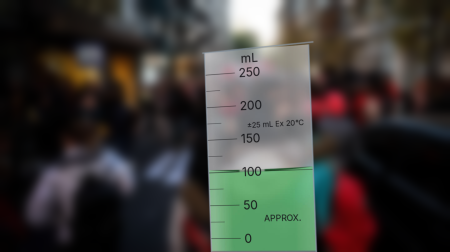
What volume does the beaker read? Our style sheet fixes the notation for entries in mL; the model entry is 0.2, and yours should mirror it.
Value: 100
